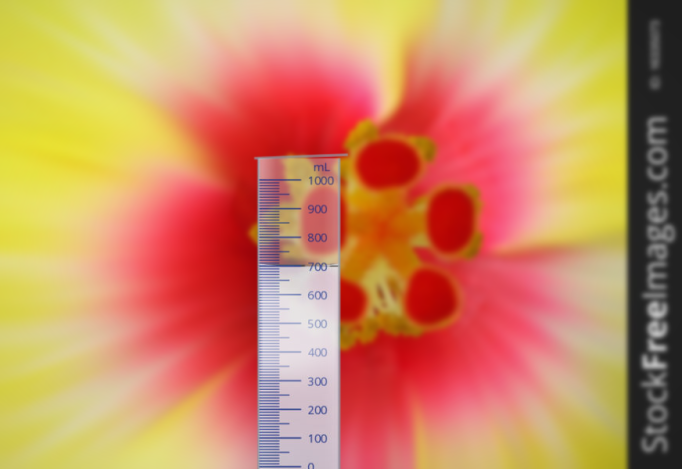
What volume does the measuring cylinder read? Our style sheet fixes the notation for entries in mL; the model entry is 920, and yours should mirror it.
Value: 700
